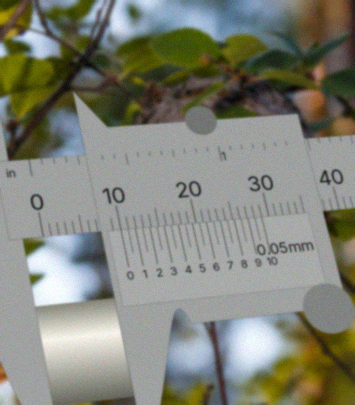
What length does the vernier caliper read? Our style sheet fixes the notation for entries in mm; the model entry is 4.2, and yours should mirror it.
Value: 10.0
